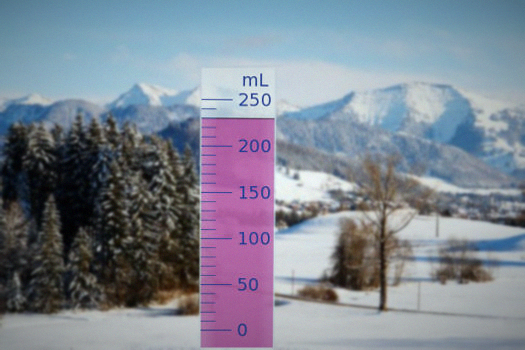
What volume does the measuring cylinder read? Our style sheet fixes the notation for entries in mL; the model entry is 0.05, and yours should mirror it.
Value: 230
